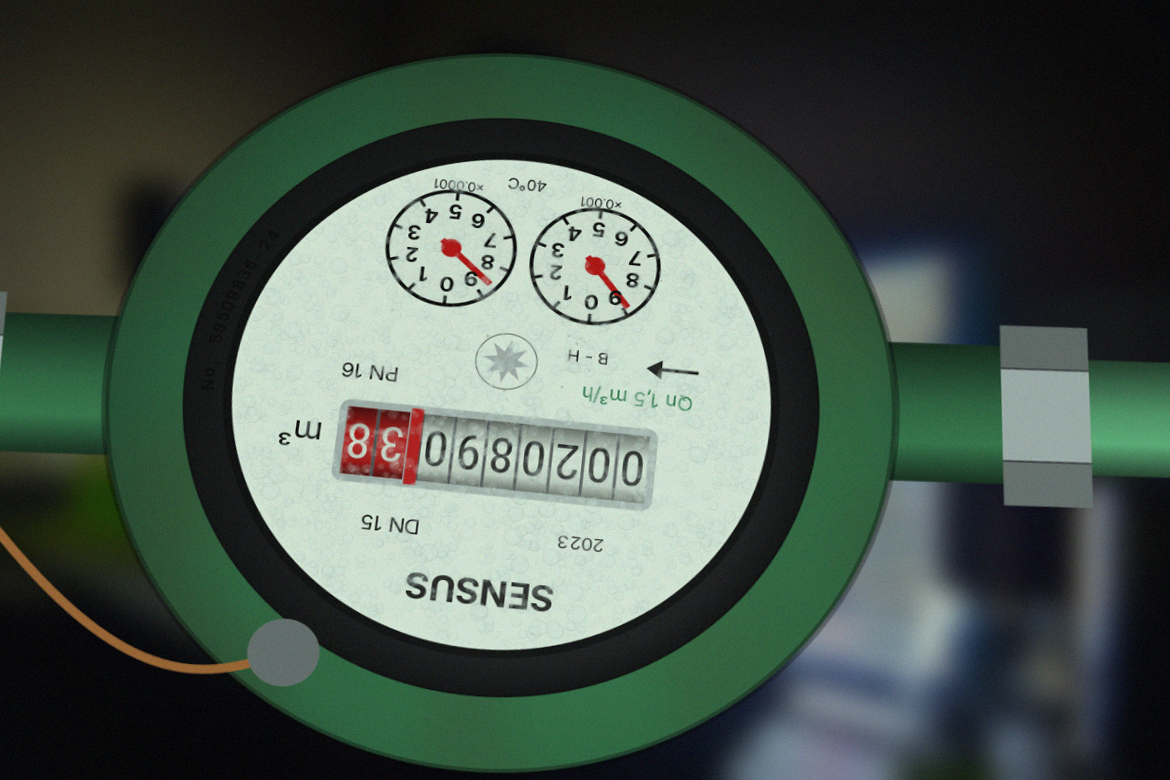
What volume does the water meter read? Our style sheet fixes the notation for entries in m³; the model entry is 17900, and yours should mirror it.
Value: 20890.3888
